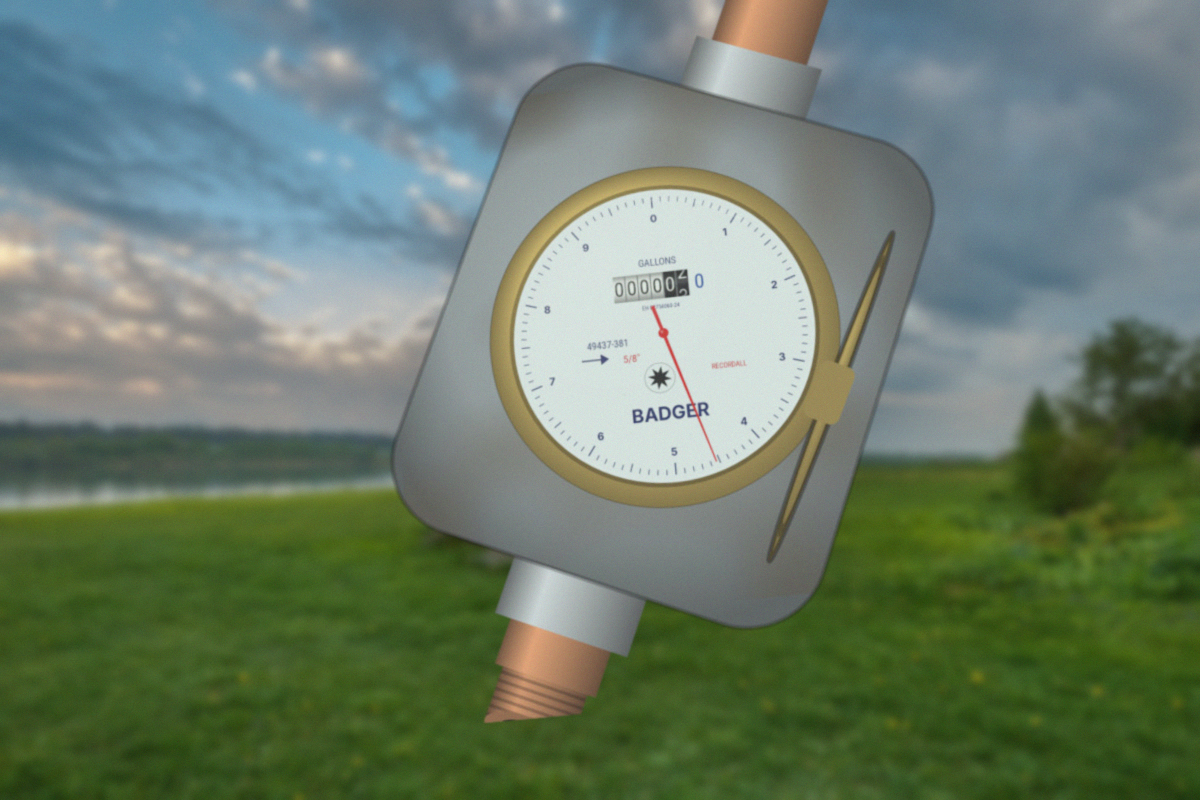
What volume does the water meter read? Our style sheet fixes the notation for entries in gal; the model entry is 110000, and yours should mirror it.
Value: 24.5
